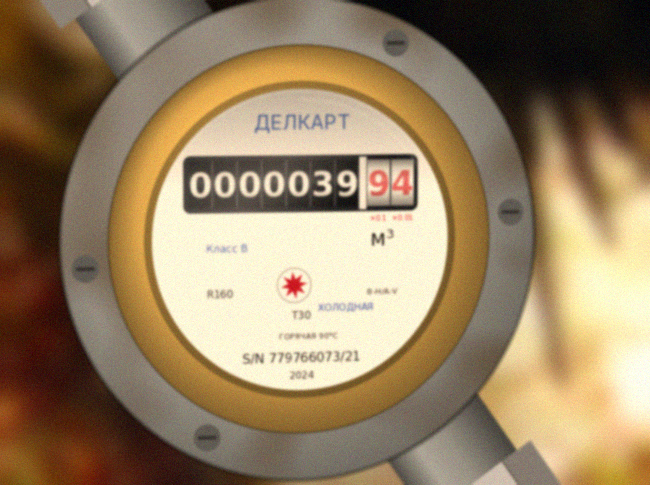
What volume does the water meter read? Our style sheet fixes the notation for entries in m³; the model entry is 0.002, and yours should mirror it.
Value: 39.94
